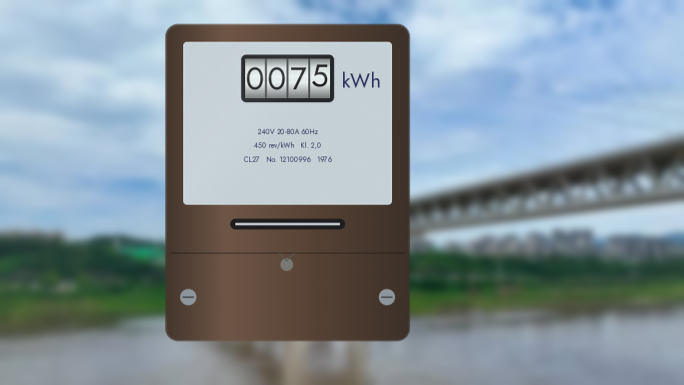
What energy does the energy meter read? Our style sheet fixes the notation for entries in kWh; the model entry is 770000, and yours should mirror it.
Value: 75
